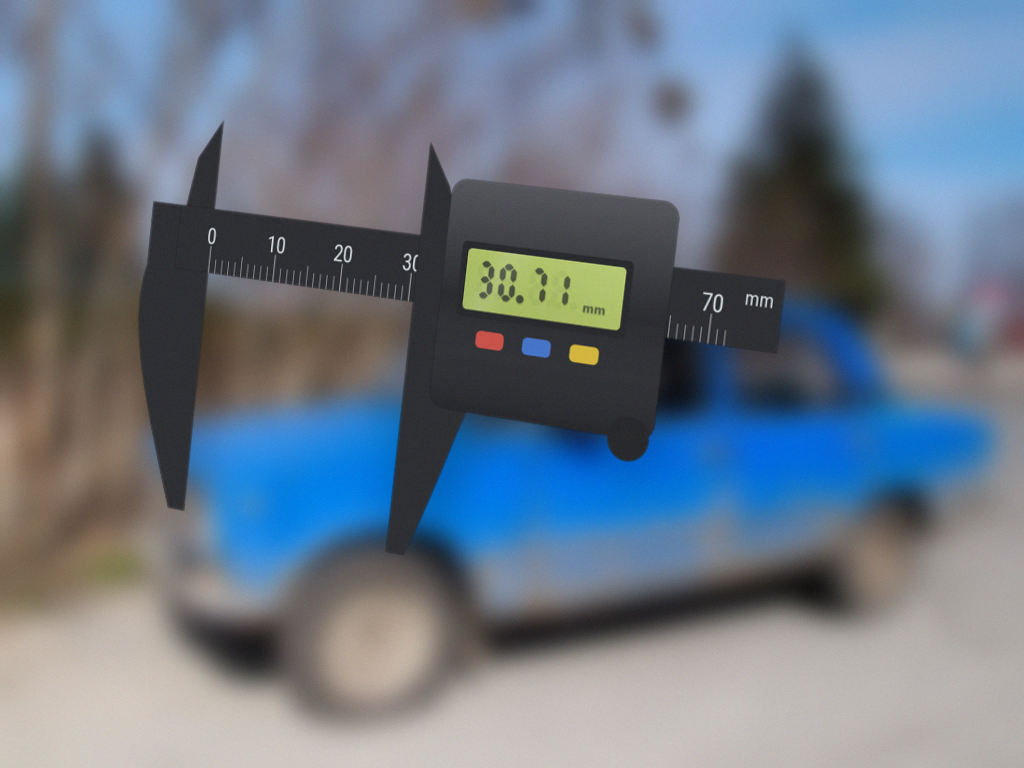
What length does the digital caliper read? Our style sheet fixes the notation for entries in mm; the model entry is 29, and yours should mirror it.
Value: 30.71
